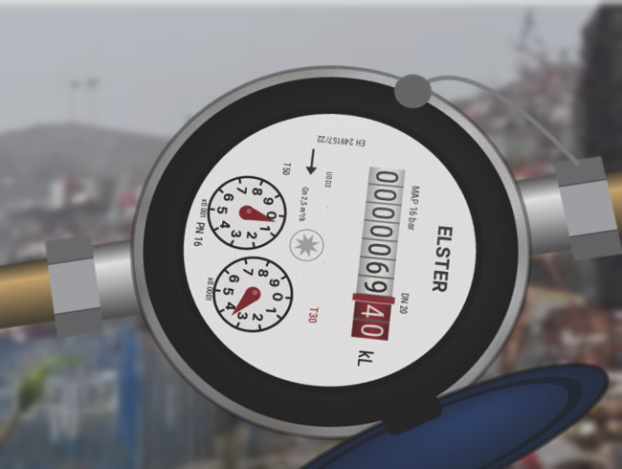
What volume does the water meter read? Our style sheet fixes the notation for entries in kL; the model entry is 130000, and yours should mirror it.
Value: 69.4003
